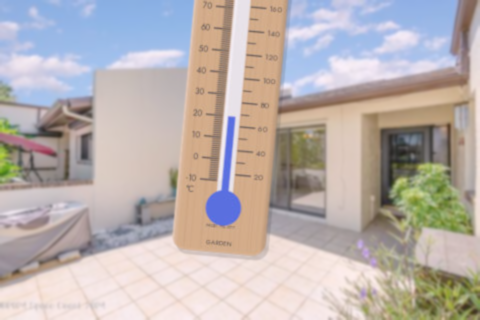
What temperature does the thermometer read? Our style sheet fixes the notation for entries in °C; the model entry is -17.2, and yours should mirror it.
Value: 20
